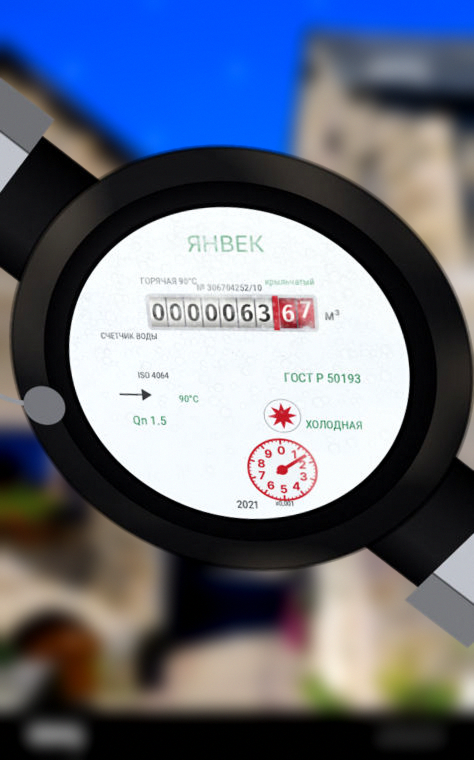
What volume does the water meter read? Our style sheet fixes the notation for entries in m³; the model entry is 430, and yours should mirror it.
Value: 63.671
